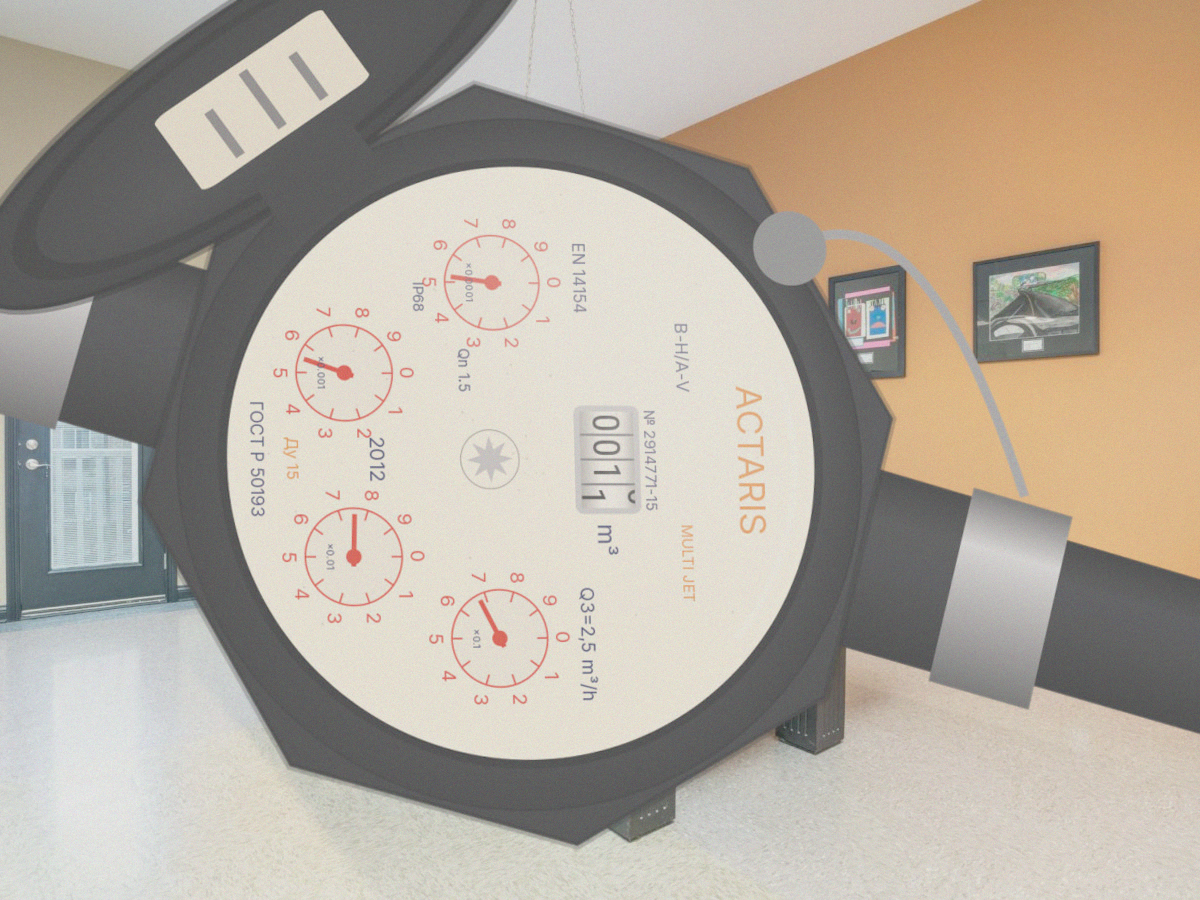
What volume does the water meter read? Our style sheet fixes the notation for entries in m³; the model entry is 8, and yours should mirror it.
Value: 10.6755
